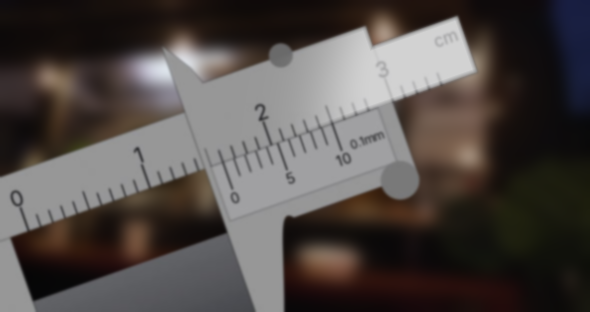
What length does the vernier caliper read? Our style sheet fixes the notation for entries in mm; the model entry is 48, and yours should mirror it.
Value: 16.0
